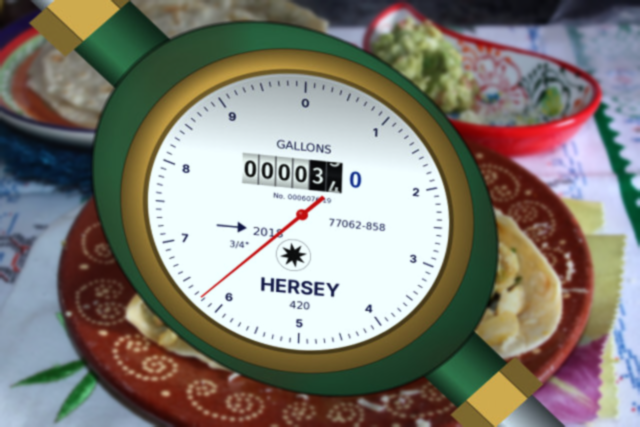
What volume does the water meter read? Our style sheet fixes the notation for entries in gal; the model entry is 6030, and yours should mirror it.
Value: 336.2
